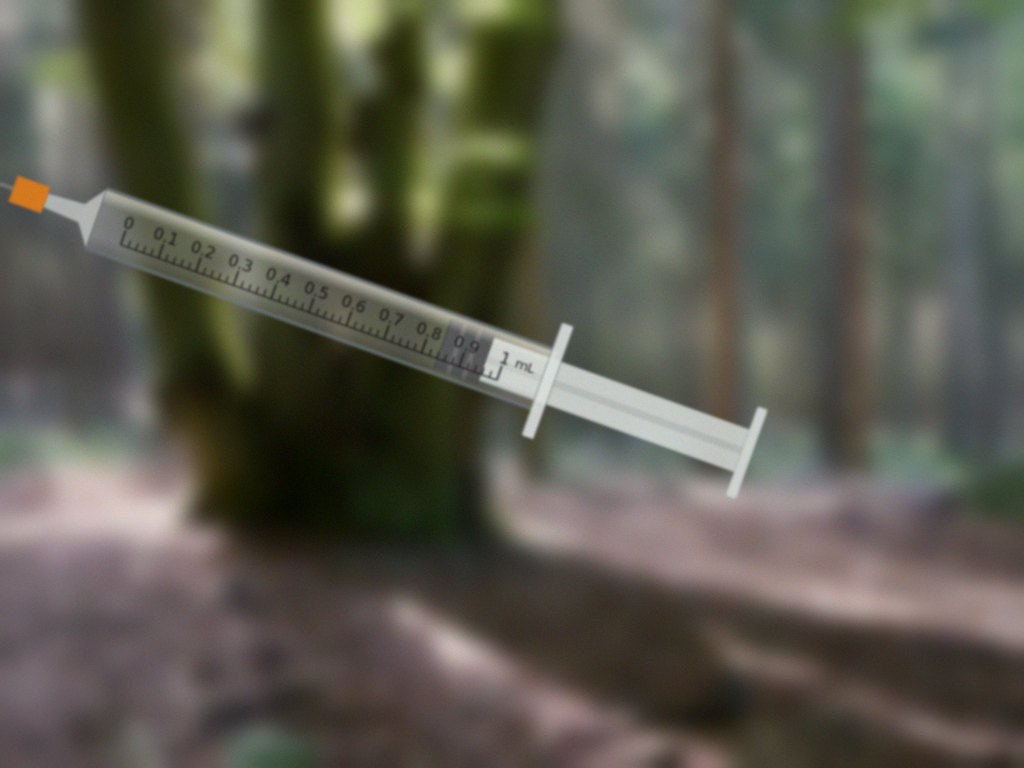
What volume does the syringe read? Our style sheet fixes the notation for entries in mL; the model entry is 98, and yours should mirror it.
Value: 0.84
